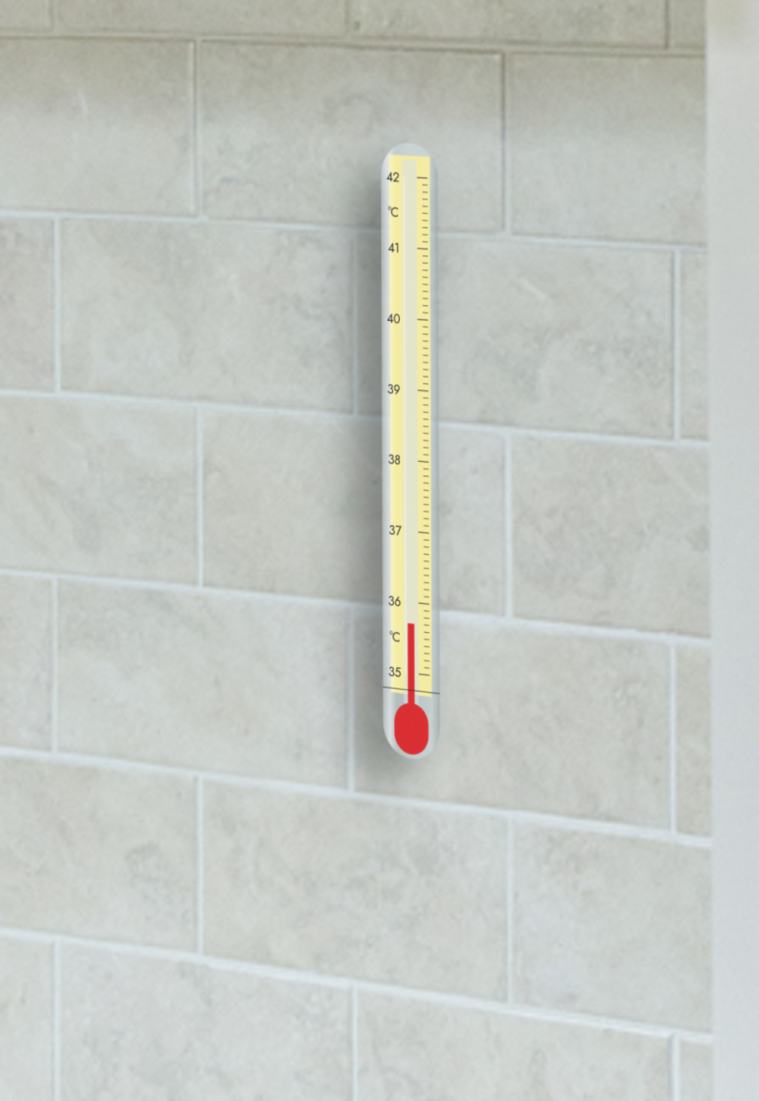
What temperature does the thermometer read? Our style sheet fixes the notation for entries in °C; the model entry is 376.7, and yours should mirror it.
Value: 35.7
